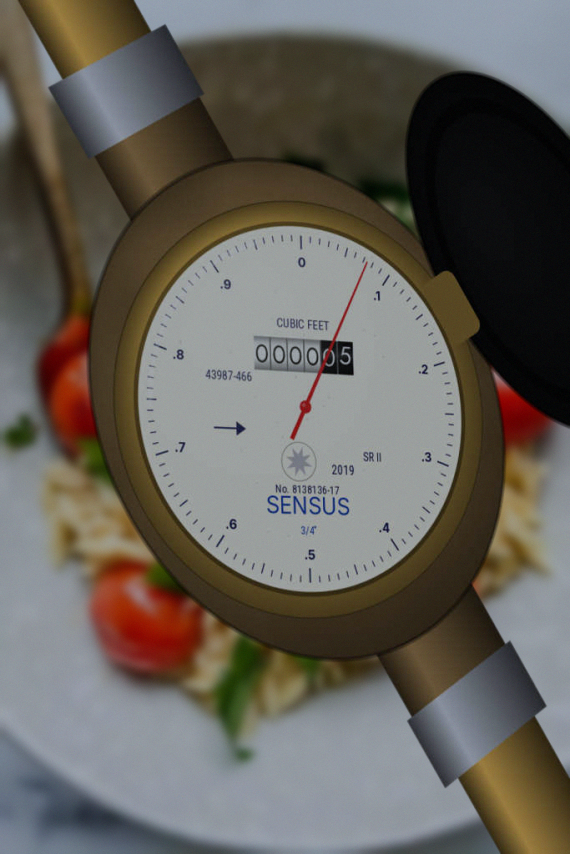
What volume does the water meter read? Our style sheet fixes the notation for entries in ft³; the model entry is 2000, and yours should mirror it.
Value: 5.07
